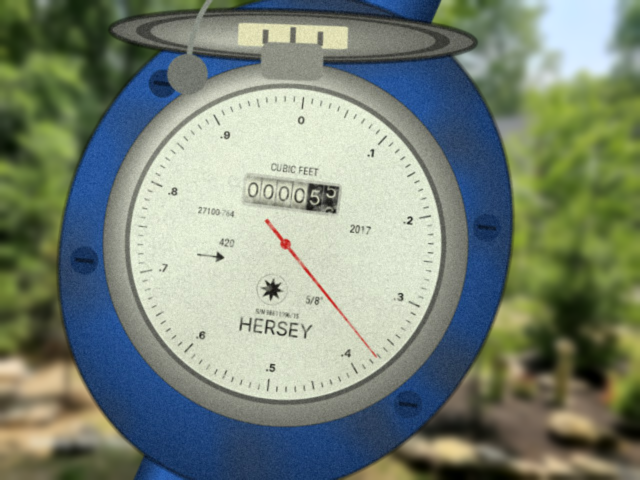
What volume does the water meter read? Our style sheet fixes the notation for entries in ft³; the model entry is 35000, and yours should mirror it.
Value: 55.37
